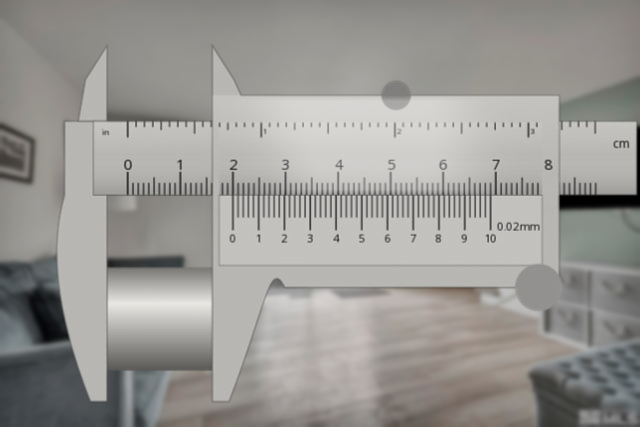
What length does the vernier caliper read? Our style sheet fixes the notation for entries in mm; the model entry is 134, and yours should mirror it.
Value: 20.0
